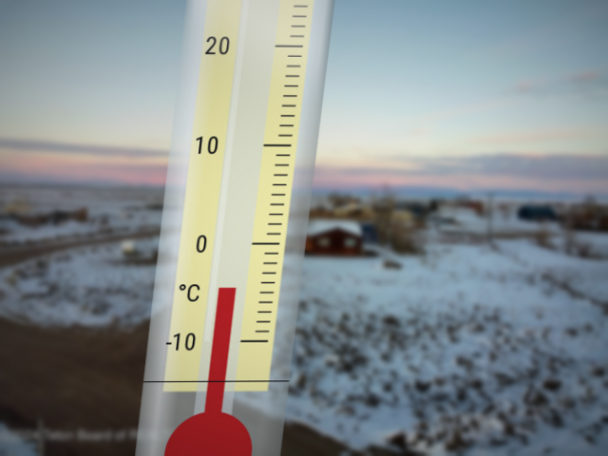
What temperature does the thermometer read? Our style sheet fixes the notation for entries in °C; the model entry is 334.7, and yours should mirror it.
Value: -4.5
